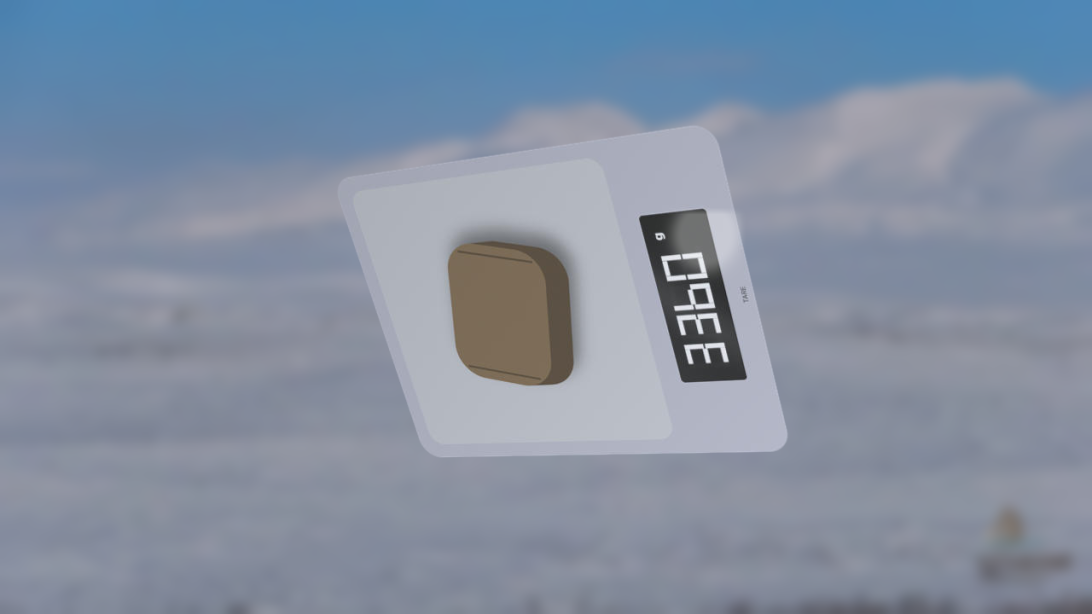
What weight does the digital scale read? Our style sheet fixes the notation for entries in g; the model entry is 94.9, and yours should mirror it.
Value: 3360
